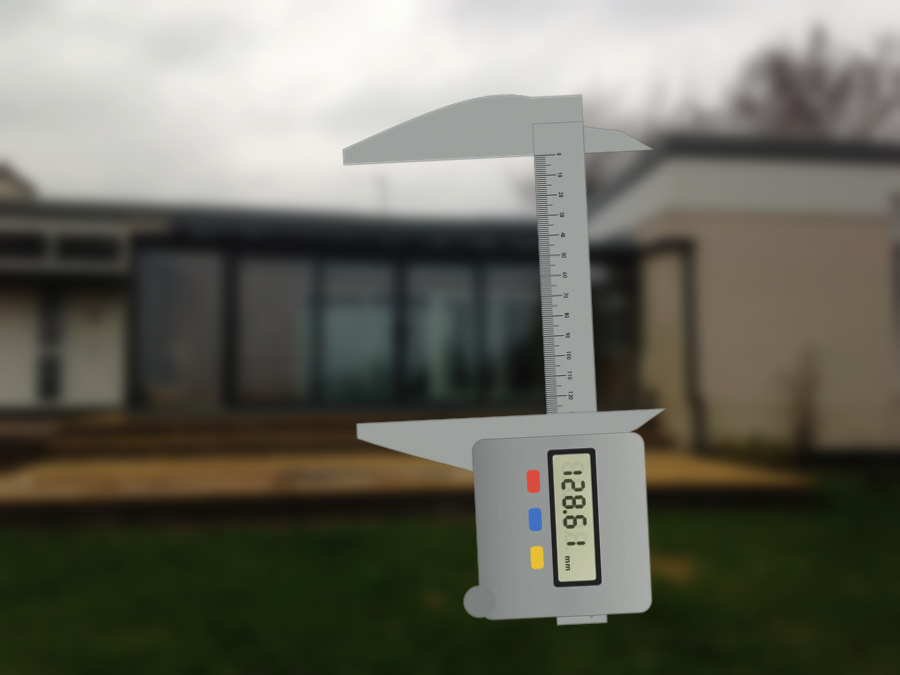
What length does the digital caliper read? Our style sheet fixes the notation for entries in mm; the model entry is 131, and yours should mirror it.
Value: 128.61
